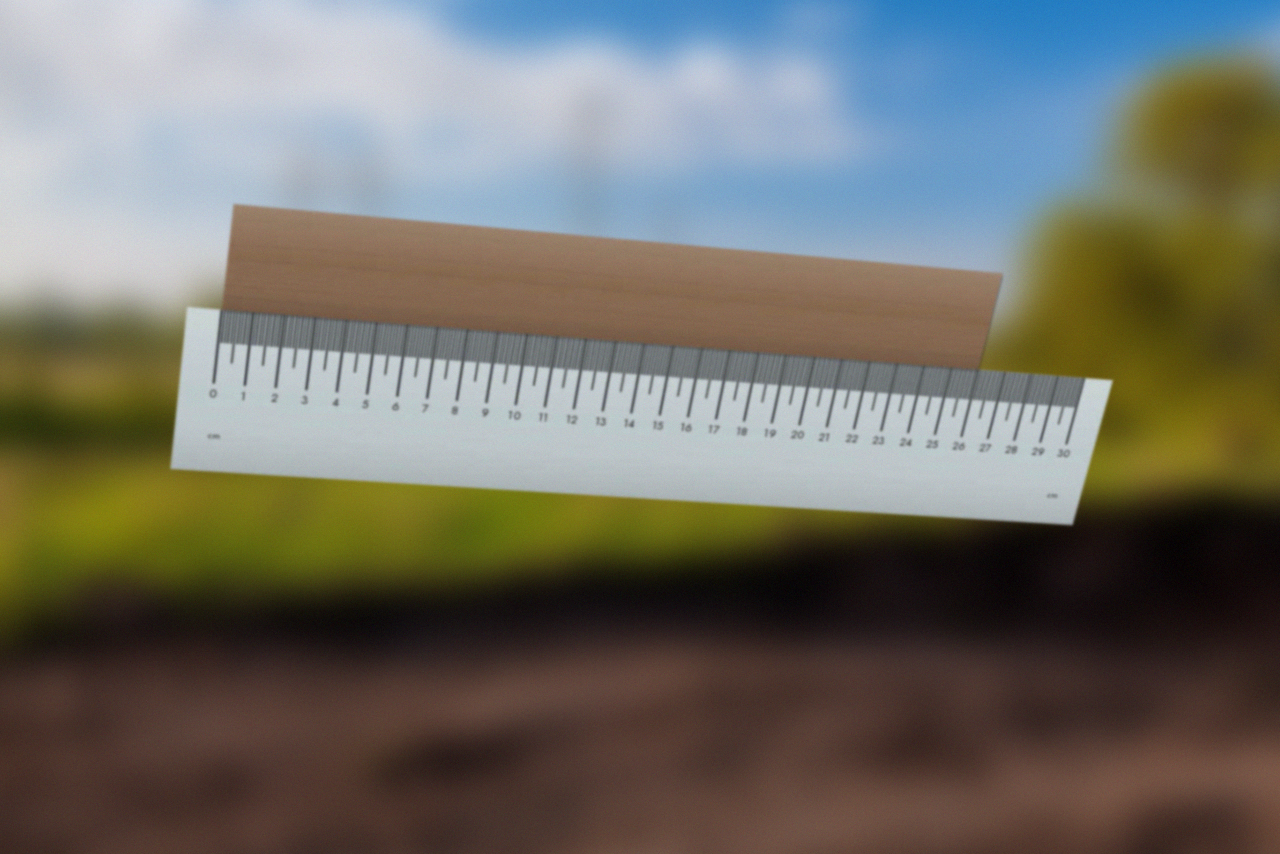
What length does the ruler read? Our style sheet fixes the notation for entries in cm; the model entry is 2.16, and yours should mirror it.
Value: 26
